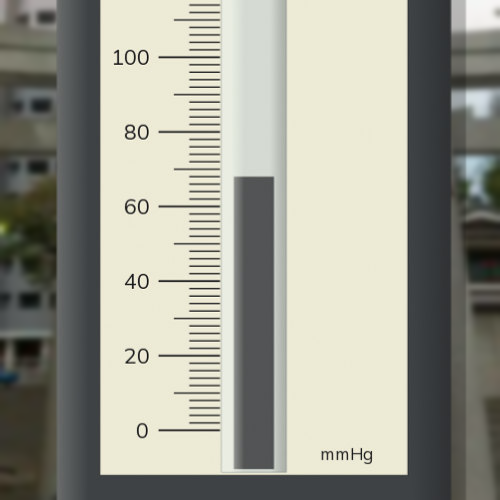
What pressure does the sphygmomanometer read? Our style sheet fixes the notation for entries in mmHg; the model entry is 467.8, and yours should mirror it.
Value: 68
